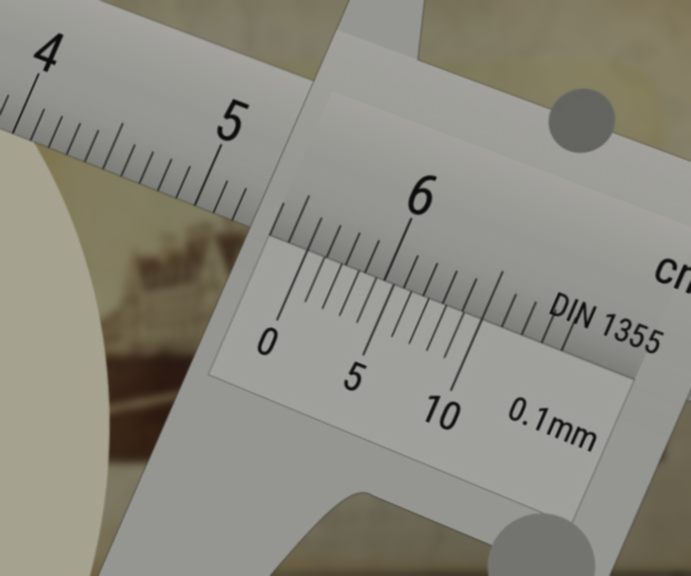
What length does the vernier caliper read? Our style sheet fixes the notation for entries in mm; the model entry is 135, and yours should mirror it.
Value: 56.0
